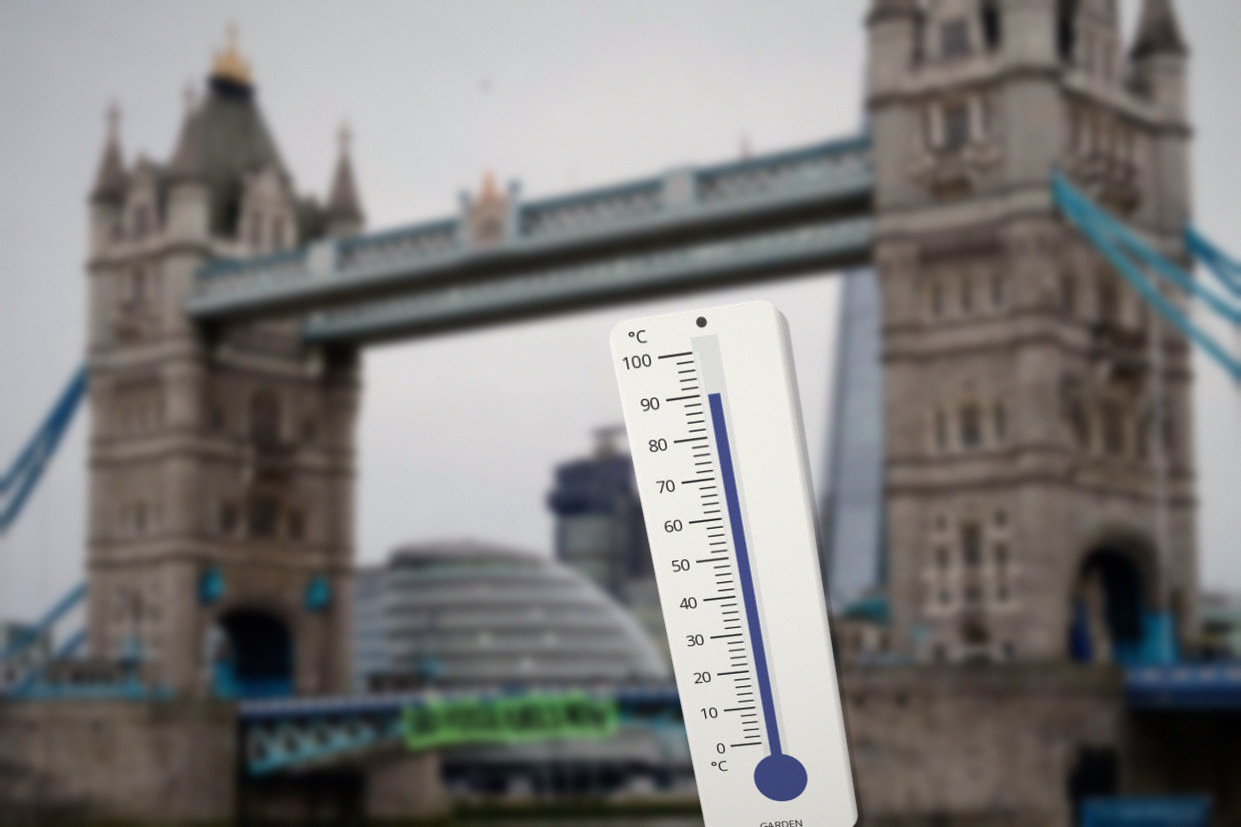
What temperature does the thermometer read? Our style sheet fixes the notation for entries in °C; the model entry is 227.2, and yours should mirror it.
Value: 90
